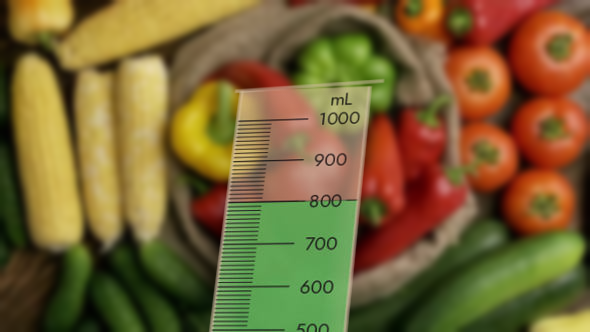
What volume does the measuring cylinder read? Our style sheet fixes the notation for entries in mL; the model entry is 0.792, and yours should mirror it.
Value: 800
